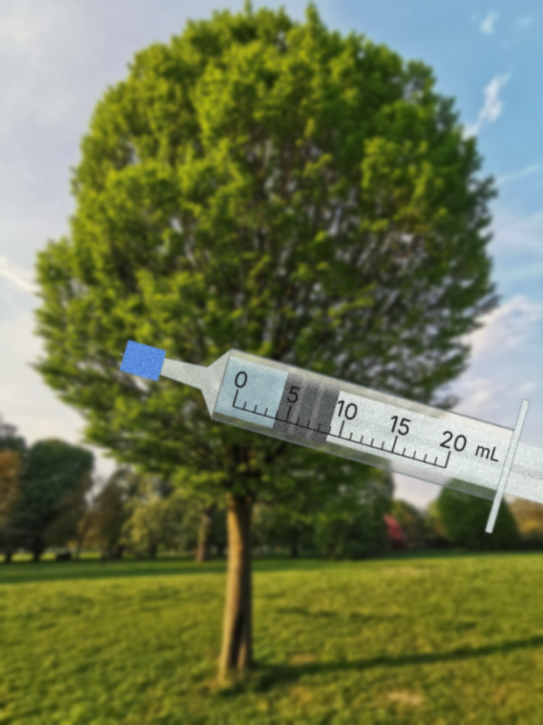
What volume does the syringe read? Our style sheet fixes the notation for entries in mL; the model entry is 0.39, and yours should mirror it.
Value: 4
